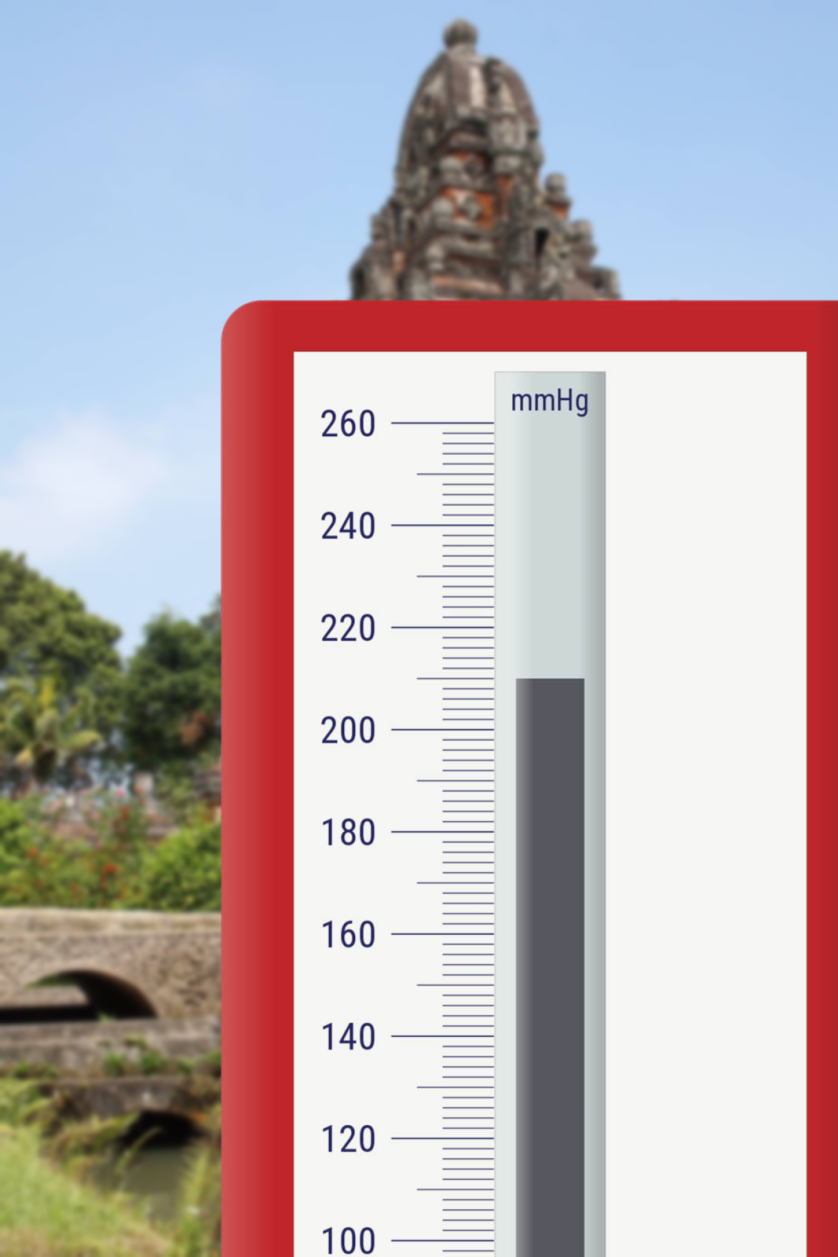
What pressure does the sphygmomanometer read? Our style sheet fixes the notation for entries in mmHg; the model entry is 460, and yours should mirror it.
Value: 210
